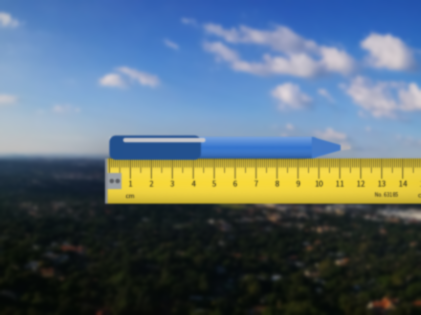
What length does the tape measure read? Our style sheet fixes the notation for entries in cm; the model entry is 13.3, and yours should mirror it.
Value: 11.5
